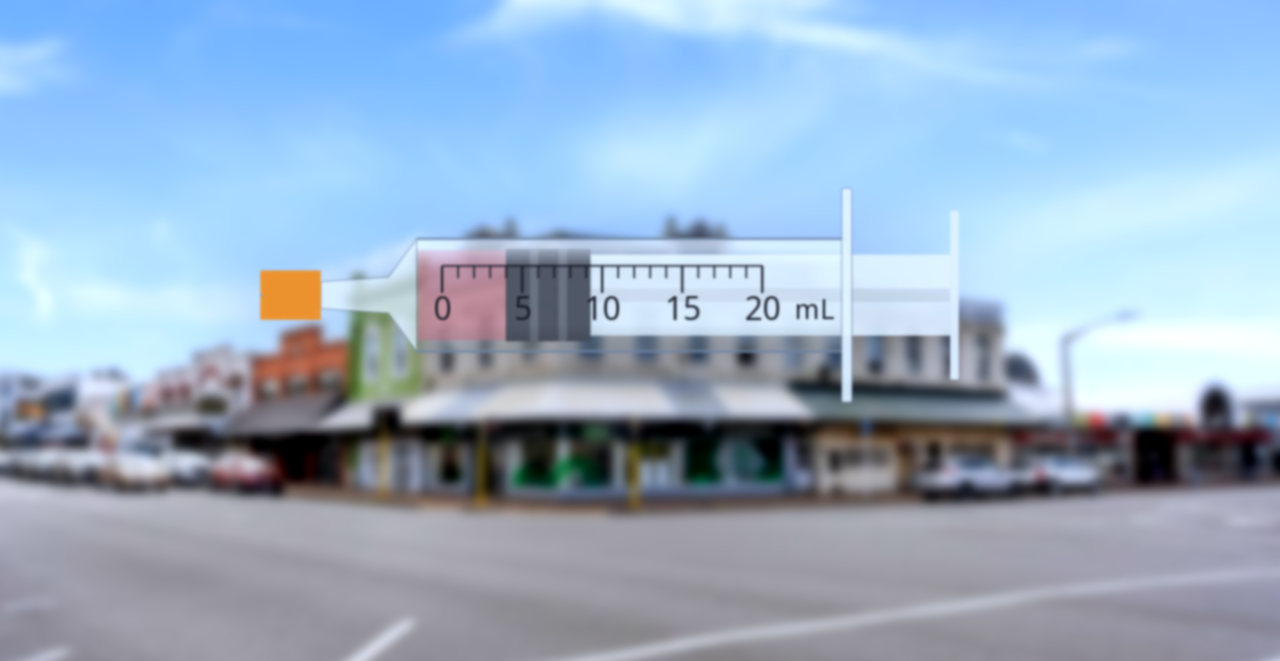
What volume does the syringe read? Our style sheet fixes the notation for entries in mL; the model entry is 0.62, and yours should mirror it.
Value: 4
